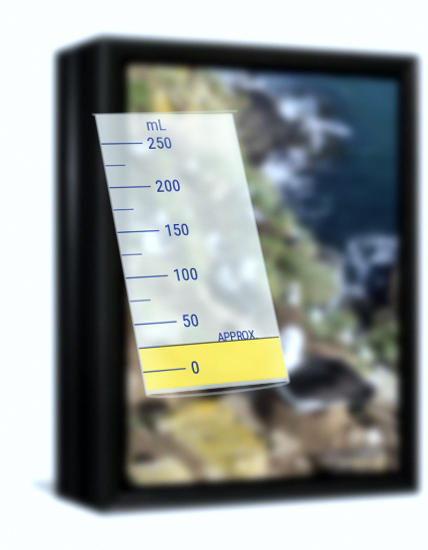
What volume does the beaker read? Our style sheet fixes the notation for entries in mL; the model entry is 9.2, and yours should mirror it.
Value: 25
